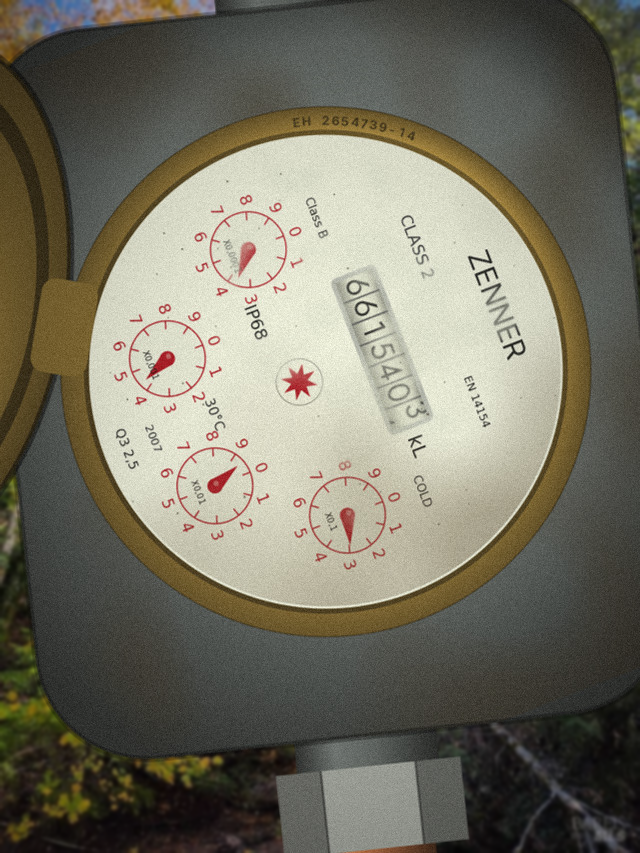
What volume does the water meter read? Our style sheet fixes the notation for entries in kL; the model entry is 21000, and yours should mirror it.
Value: 6615403.2943
